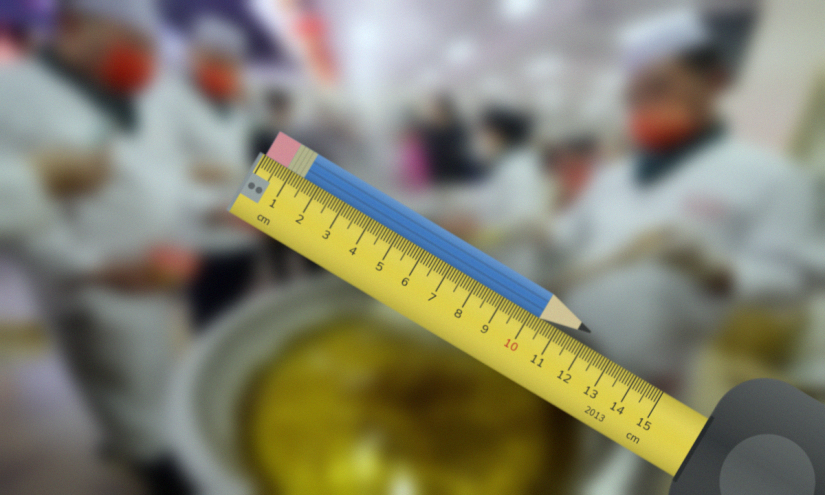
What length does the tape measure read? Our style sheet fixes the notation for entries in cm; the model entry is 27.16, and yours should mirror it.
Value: 12
